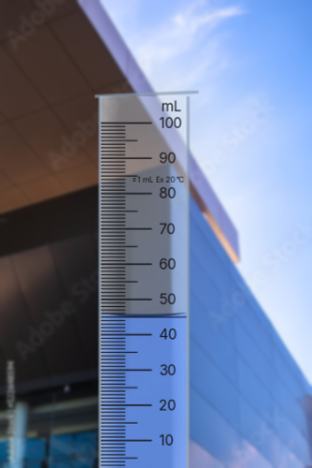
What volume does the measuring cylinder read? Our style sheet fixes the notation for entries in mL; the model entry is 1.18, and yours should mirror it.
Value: 45
